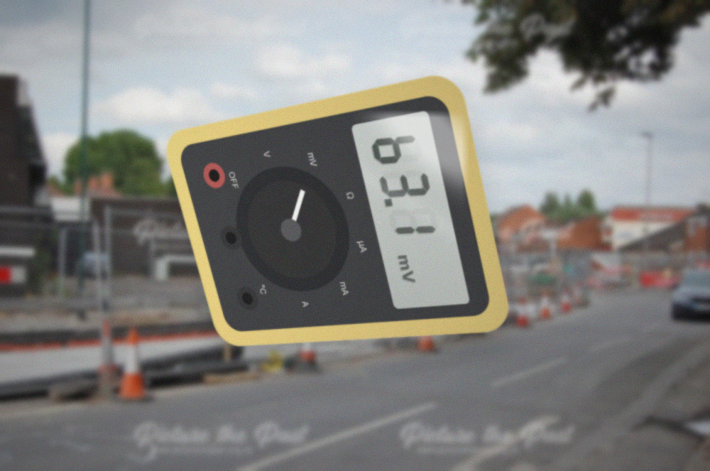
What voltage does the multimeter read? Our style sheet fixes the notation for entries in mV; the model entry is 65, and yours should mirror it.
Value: 63.1
